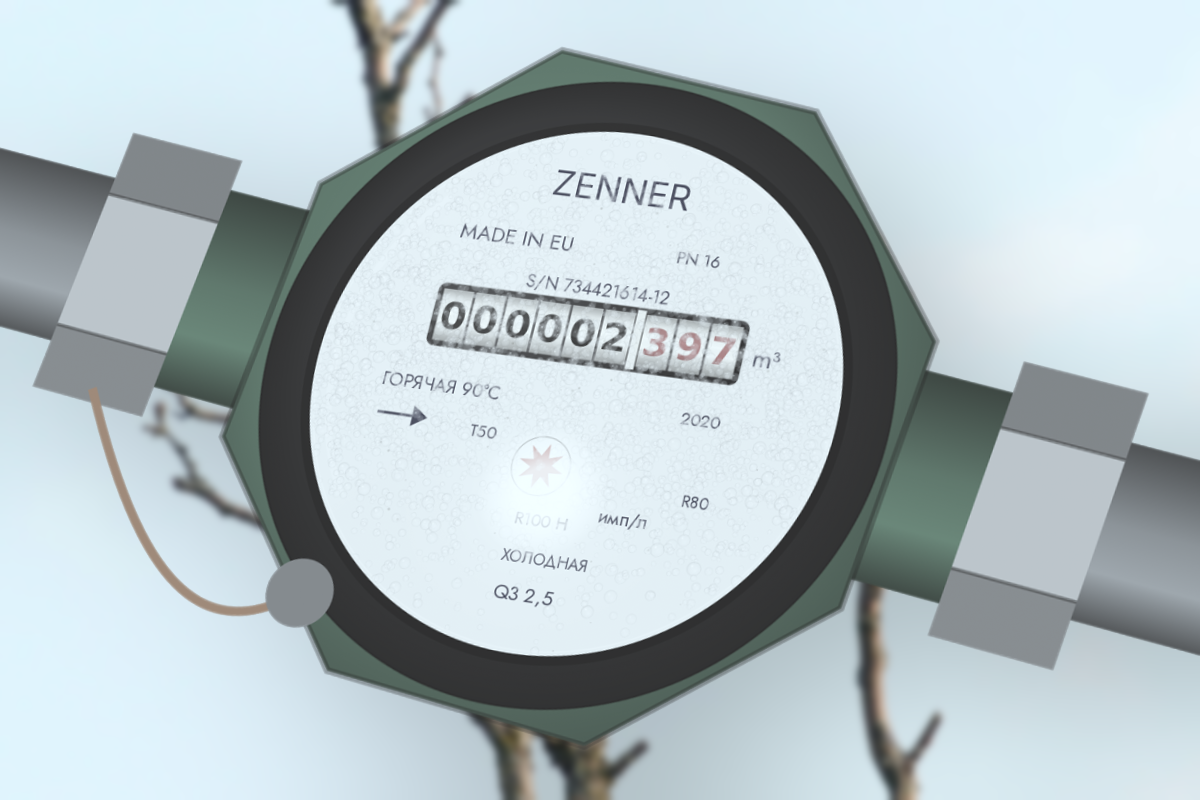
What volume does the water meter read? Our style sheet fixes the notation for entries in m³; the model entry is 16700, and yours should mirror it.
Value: 2.397
